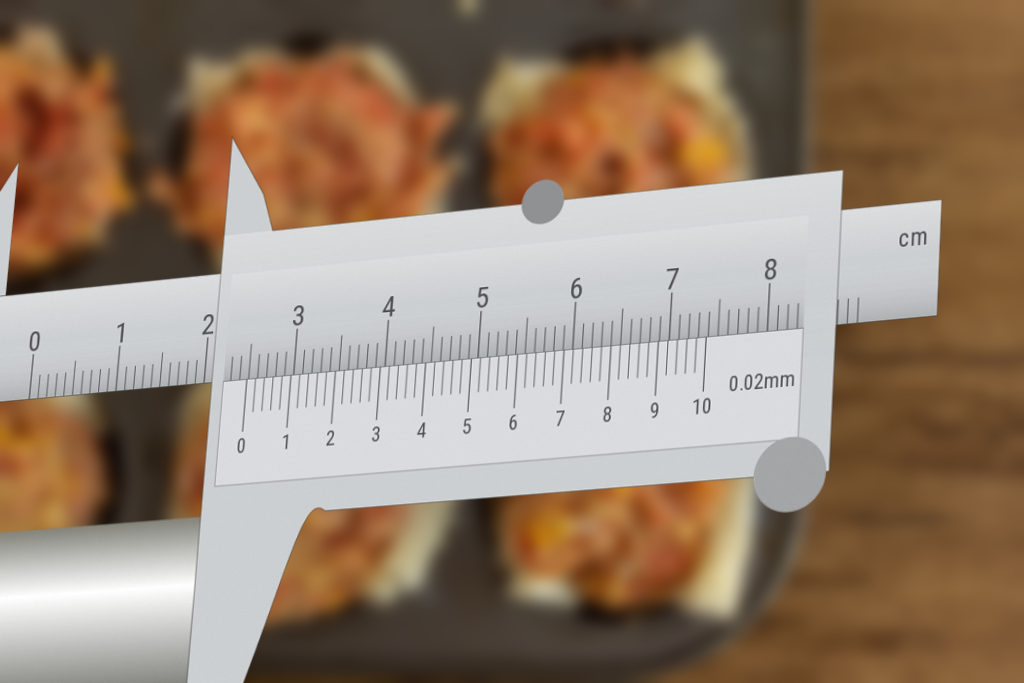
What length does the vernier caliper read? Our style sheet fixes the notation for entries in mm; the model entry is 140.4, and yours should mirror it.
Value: 24.8
